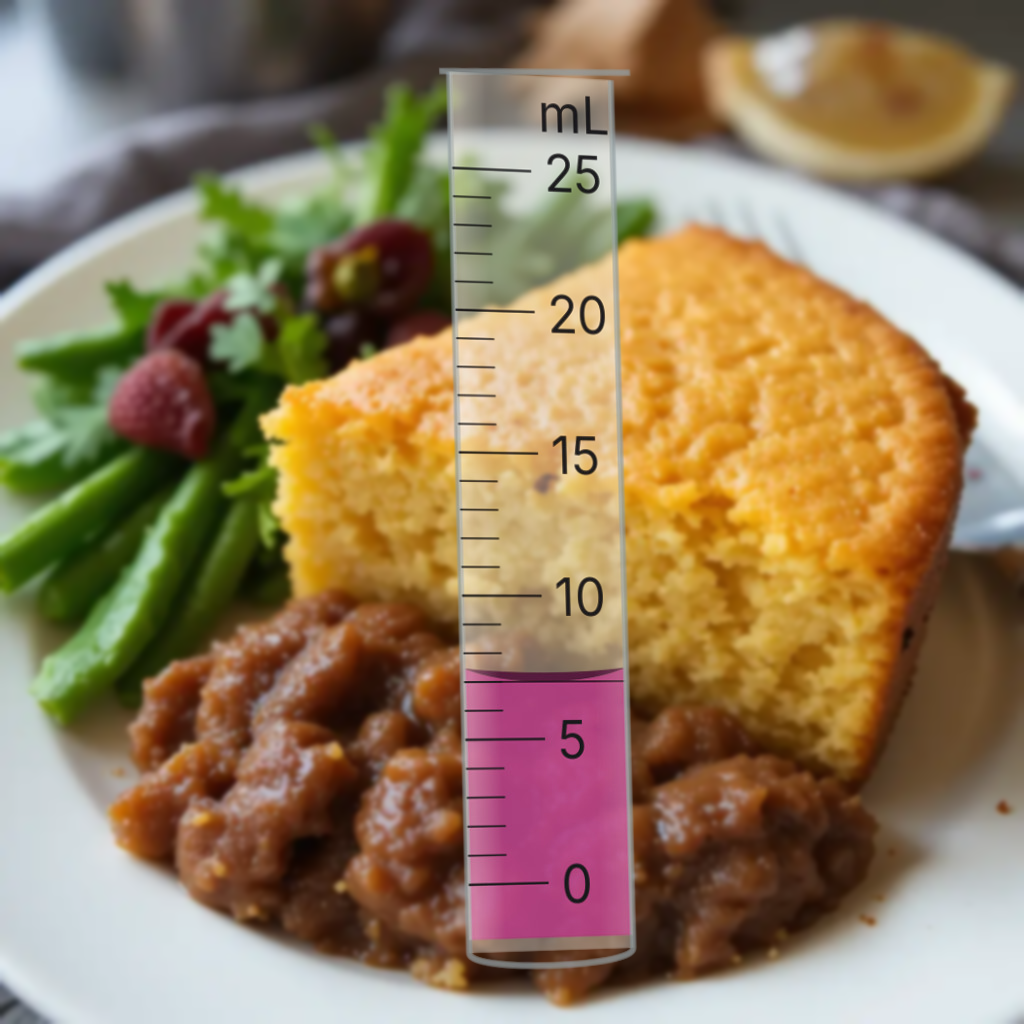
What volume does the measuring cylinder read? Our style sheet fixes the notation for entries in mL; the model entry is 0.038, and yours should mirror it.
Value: 7
